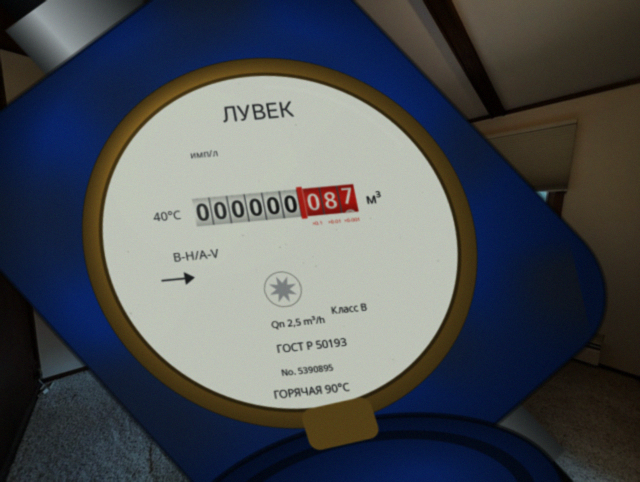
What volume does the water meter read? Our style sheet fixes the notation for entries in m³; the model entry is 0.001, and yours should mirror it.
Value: 0.087
